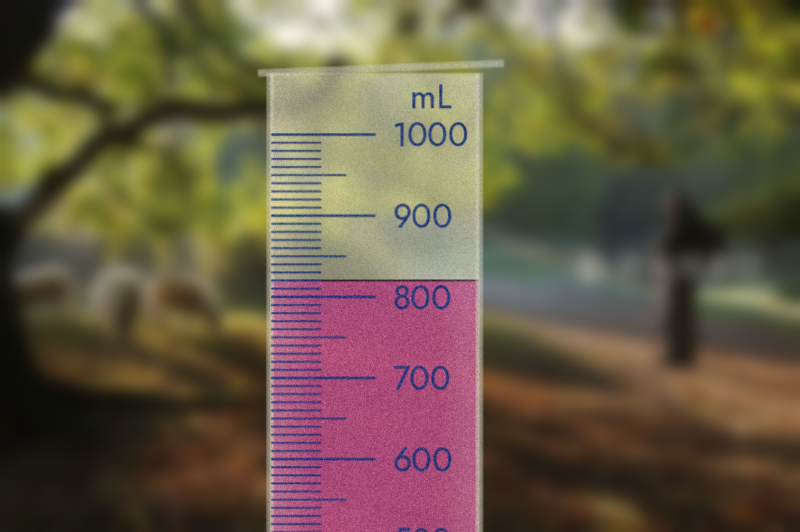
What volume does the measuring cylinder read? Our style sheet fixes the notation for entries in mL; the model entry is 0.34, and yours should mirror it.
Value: 820
